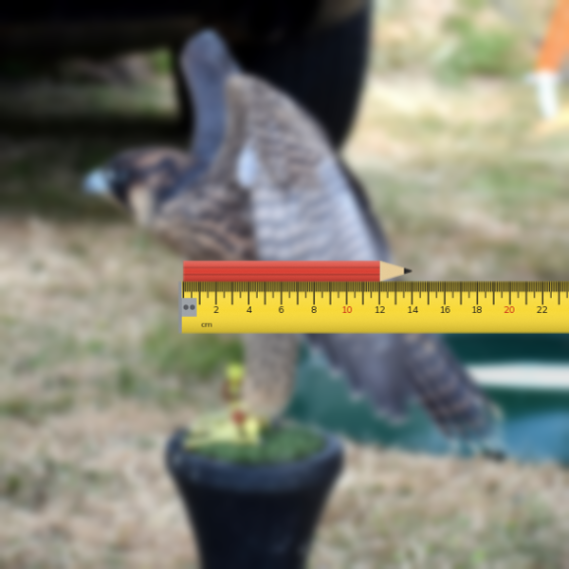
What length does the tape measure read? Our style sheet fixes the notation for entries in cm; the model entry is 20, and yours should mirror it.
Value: 14
